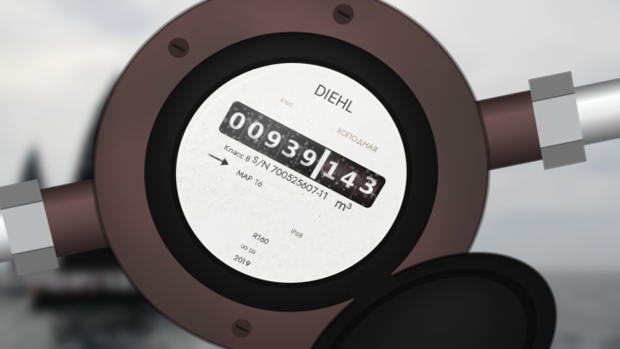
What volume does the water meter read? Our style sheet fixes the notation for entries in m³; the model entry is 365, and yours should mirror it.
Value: 939.143
